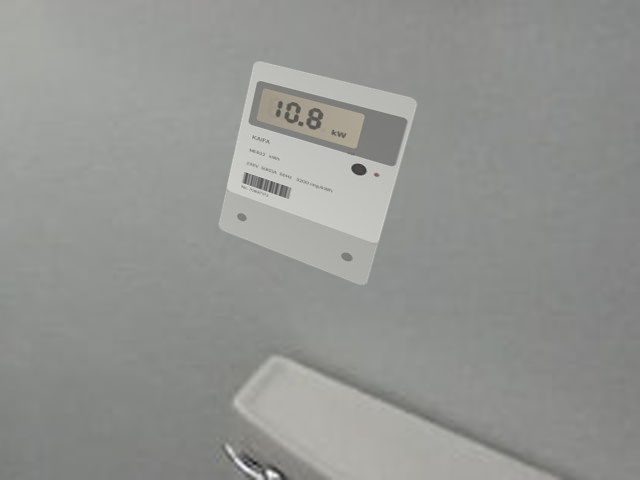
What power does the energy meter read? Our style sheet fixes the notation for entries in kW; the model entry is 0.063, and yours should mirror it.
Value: 10.8
